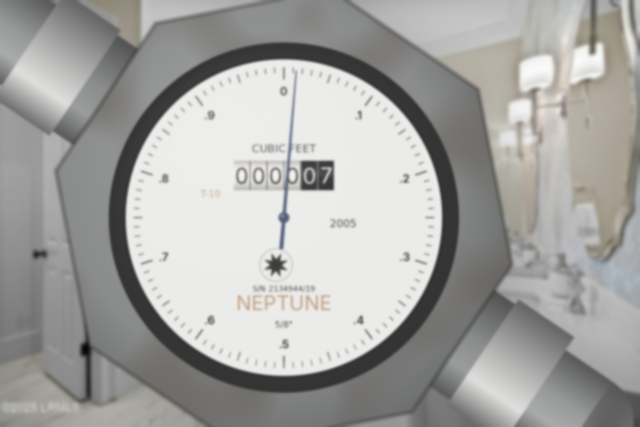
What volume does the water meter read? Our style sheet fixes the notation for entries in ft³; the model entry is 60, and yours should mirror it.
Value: 7.01
